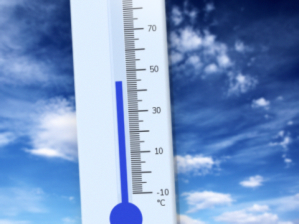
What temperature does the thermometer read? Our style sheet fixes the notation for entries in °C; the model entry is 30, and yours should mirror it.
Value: 45
